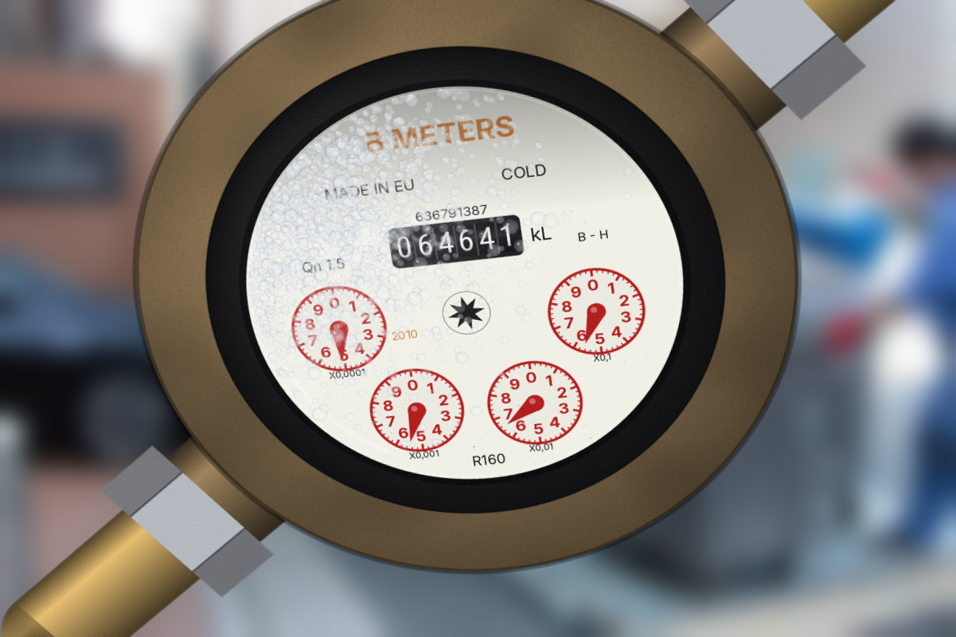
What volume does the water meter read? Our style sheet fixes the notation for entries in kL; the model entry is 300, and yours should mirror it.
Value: 64641.5655
